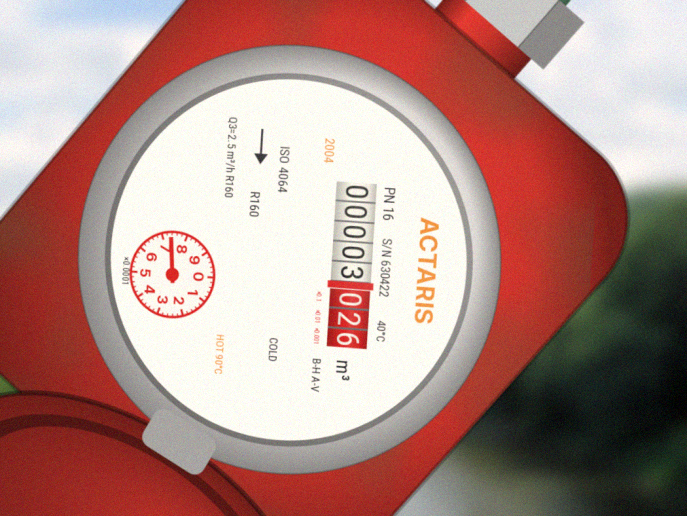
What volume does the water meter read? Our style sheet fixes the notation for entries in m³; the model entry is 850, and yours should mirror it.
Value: 3.0267
